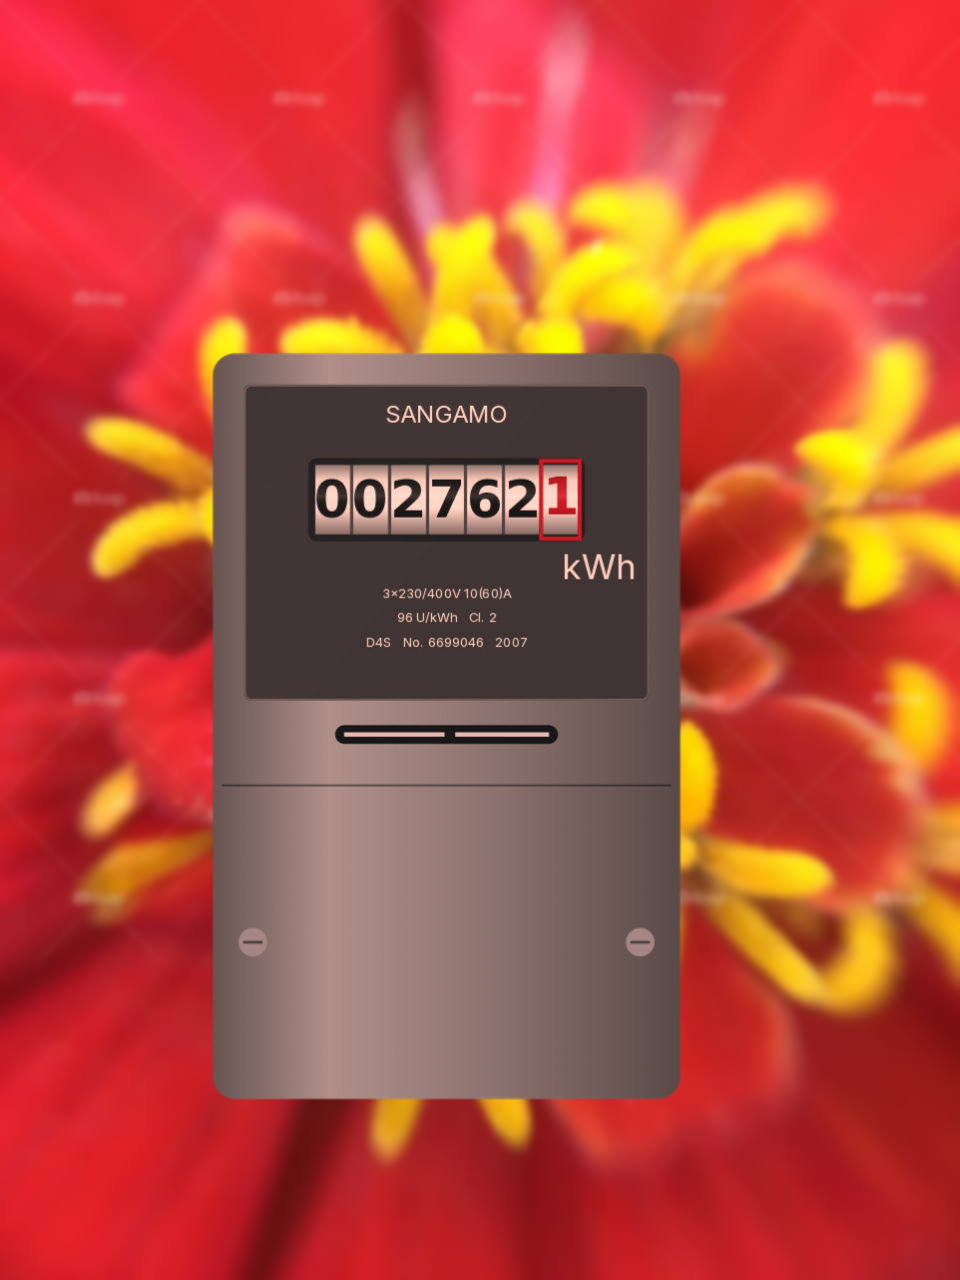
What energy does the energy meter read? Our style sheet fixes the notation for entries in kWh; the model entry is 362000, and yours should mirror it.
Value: 2762.1
